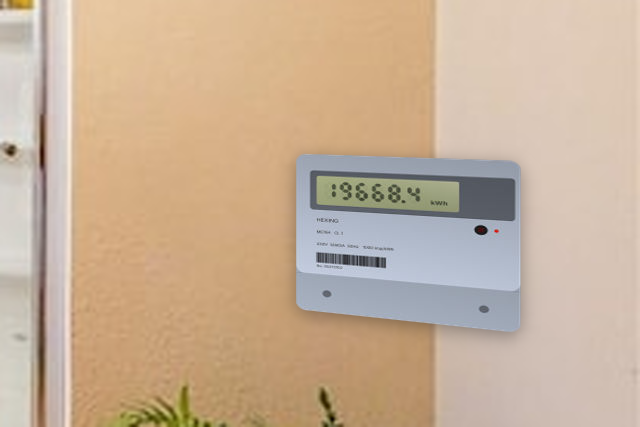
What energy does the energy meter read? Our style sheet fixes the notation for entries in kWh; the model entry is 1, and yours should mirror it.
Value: 19668.4
